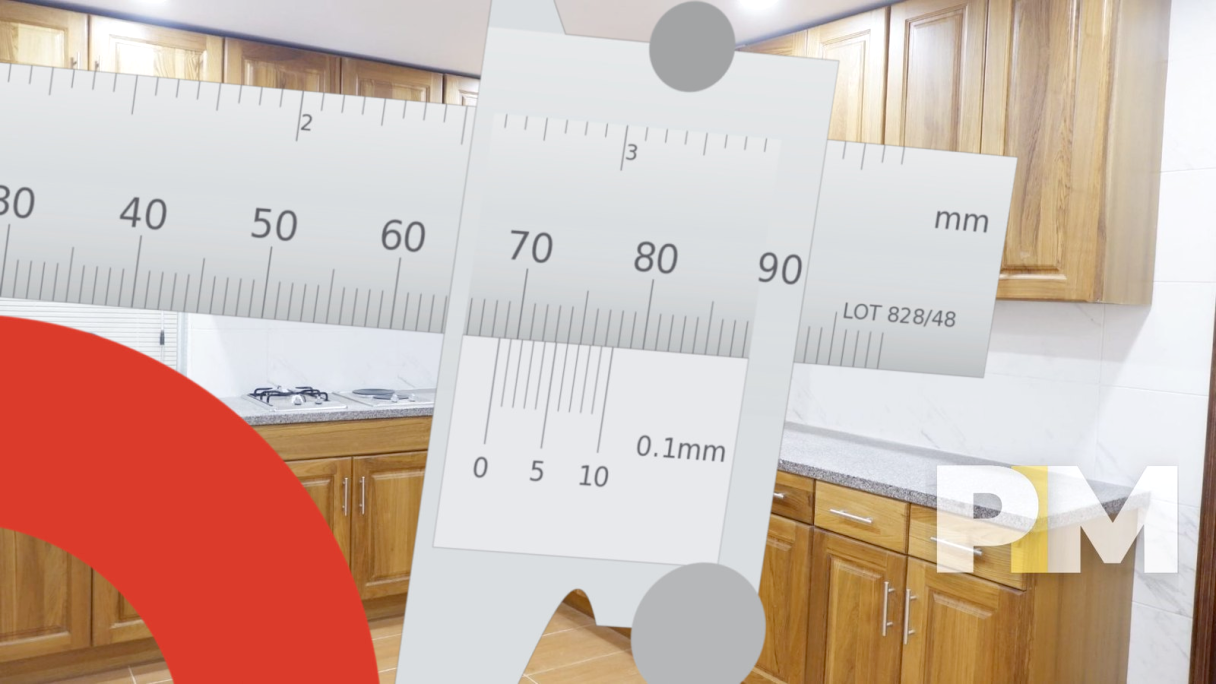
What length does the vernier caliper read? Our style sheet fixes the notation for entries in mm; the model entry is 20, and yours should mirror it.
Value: 68.6
